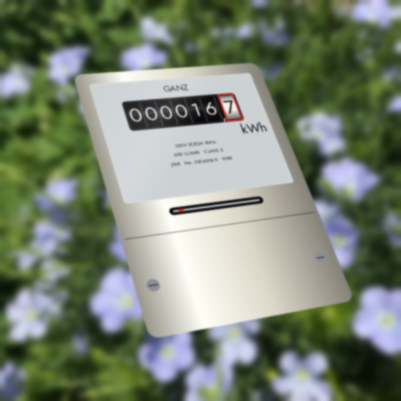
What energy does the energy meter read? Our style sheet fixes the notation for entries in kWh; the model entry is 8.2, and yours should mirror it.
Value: 16.7
